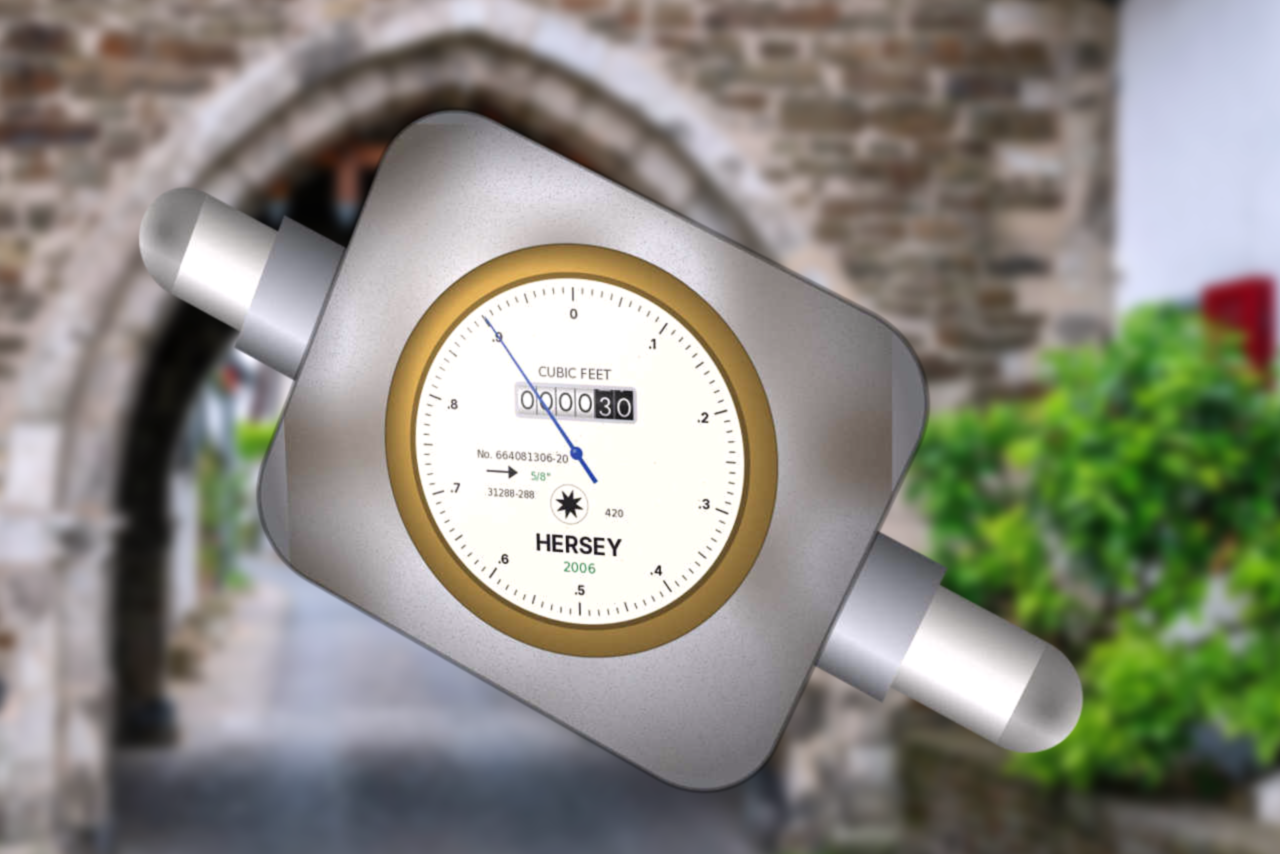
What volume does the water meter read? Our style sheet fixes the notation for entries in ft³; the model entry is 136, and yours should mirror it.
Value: 29.90
